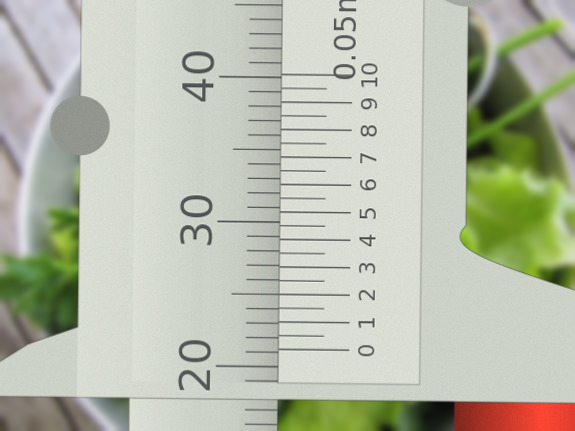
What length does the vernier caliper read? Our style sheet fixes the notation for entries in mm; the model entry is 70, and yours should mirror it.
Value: 21.2
